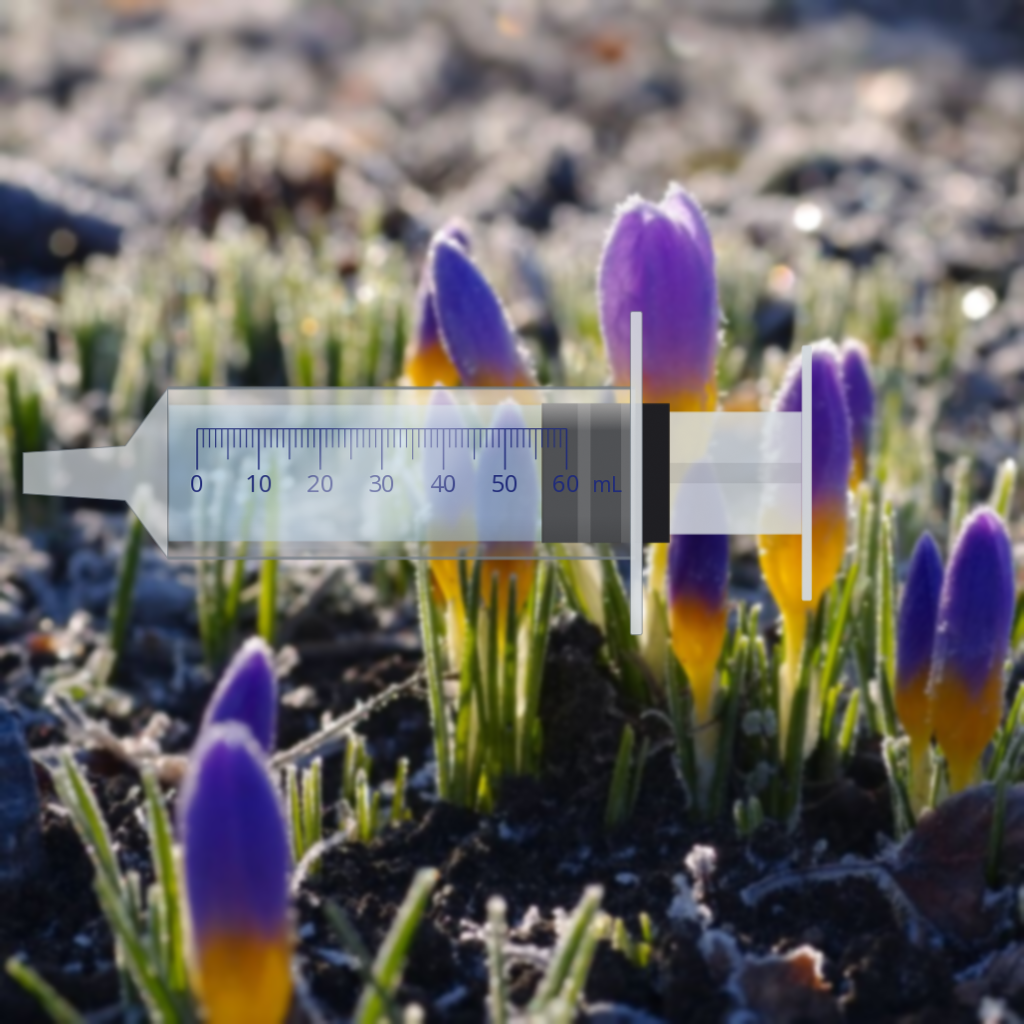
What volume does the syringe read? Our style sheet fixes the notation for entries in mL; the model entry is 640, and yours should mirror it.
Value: 56
